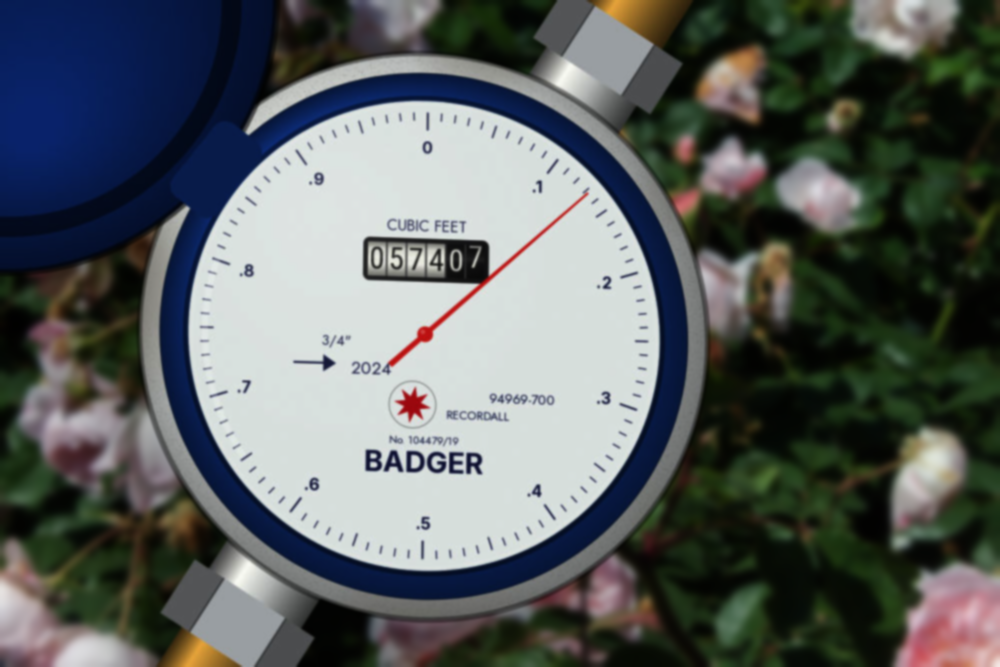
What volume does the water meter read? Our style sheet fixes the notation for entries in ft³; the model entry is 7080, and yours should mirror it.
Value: 57407.13
